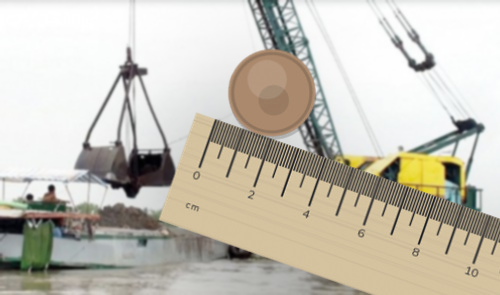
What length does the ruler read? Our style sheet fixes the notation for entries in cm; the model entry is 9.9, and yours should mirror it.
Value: 3
